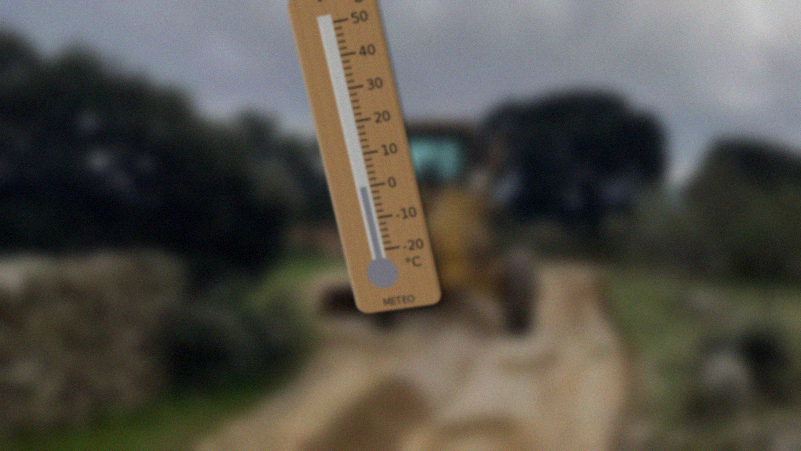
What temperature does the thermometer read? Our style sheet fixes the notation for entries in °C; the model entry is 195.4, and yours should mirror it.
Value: 0
